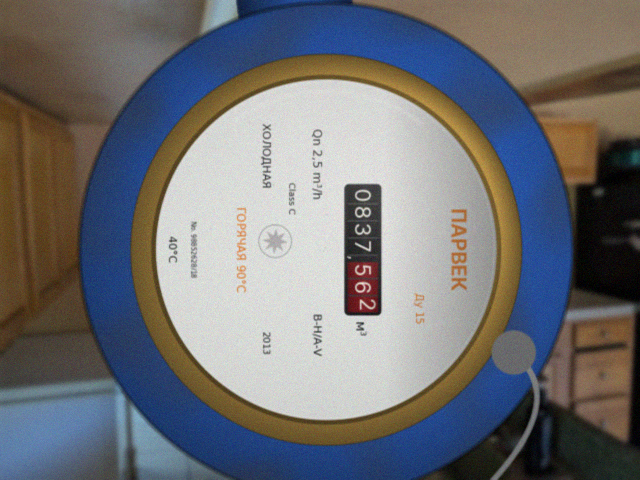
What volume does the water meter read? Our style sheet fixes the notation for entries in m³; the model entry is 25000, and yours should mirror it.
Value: 837.562
